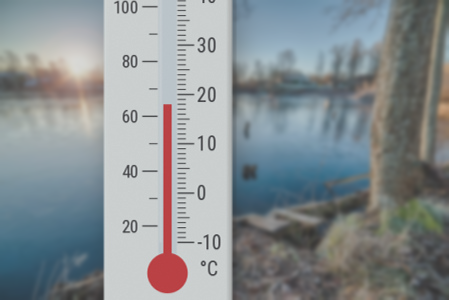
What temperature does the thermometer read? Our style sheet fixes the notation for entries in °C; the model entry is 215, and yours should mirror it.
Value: 18
